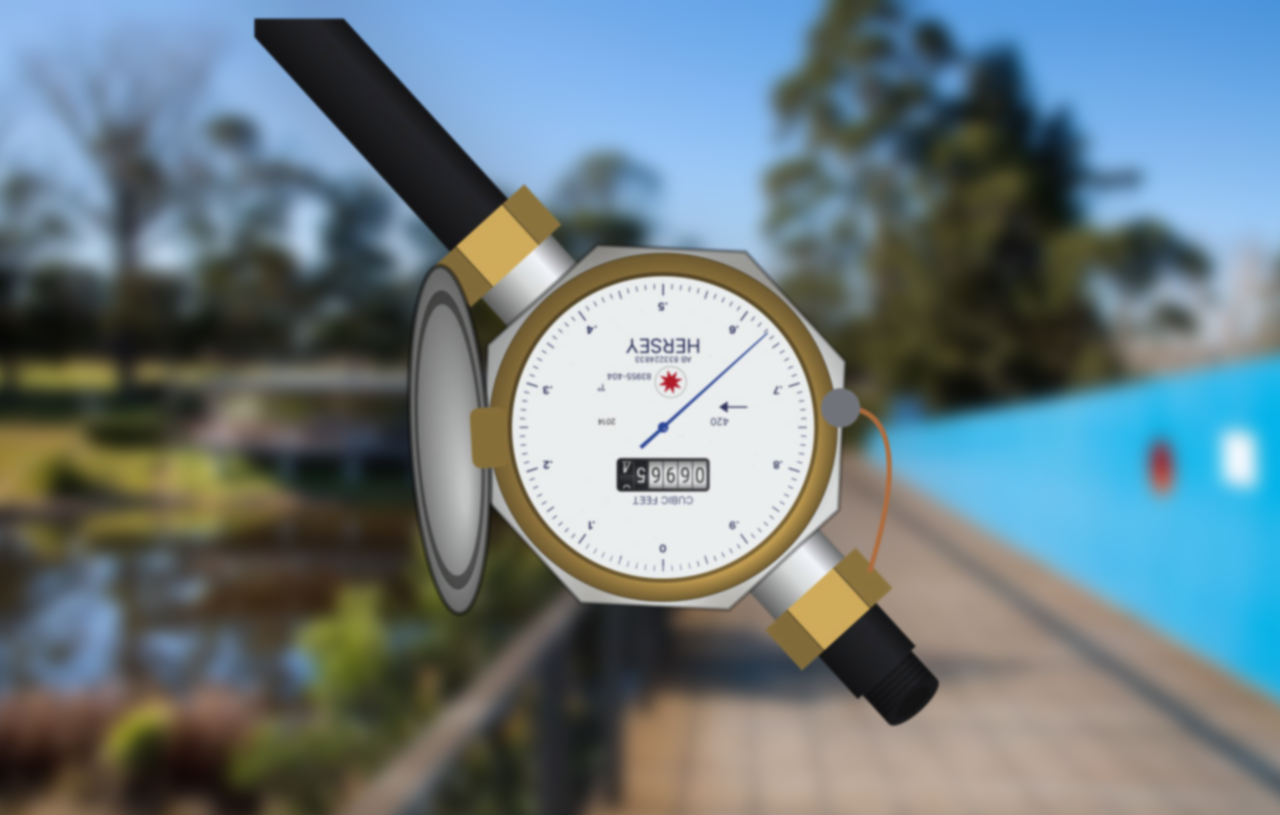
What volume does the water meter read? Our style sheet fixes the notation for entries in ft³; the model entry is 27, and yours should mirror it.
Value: 69653.63
